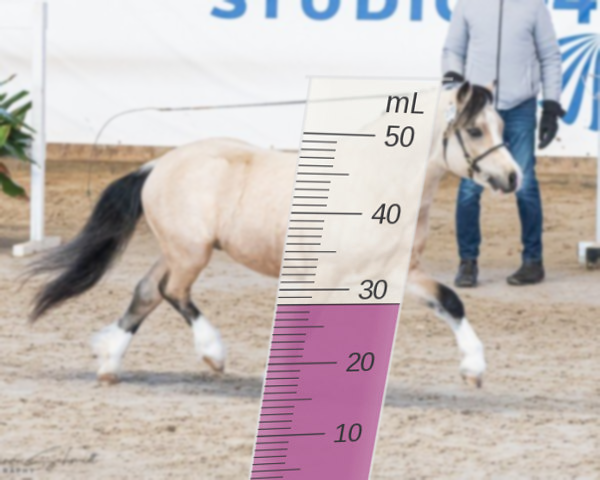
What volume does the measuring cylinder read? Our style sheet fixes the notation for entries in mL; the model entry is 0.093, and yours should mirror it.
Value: 28
